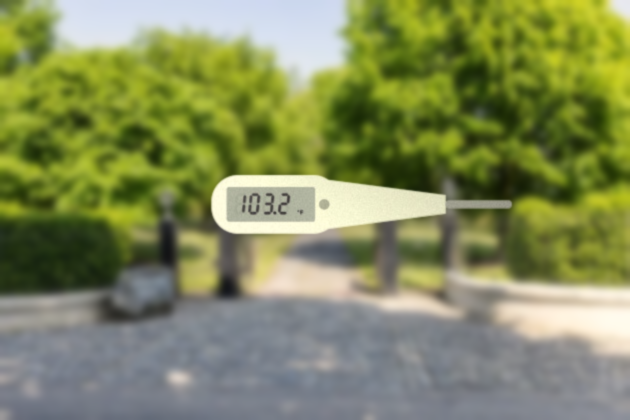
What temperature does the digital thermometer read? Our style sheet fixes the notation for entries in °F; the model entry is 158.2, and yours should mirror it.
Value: 103.2
